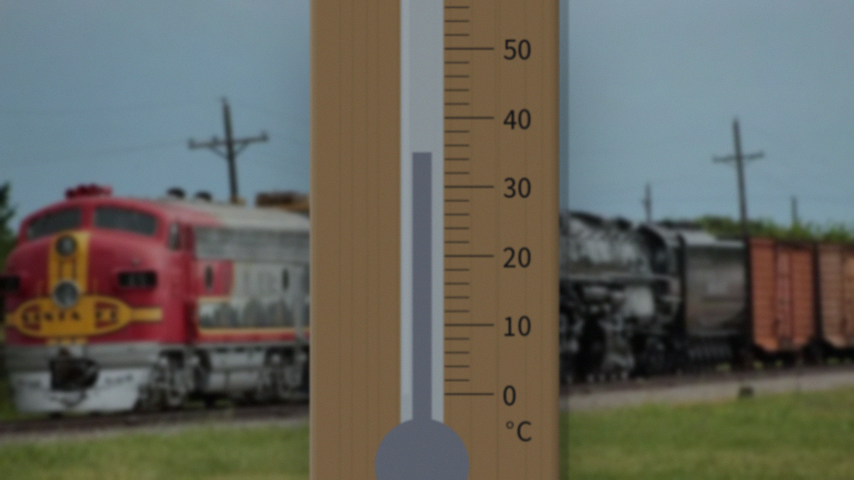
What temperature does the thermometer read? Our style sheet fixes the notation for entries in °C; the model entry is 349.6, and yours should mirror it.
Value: 35
